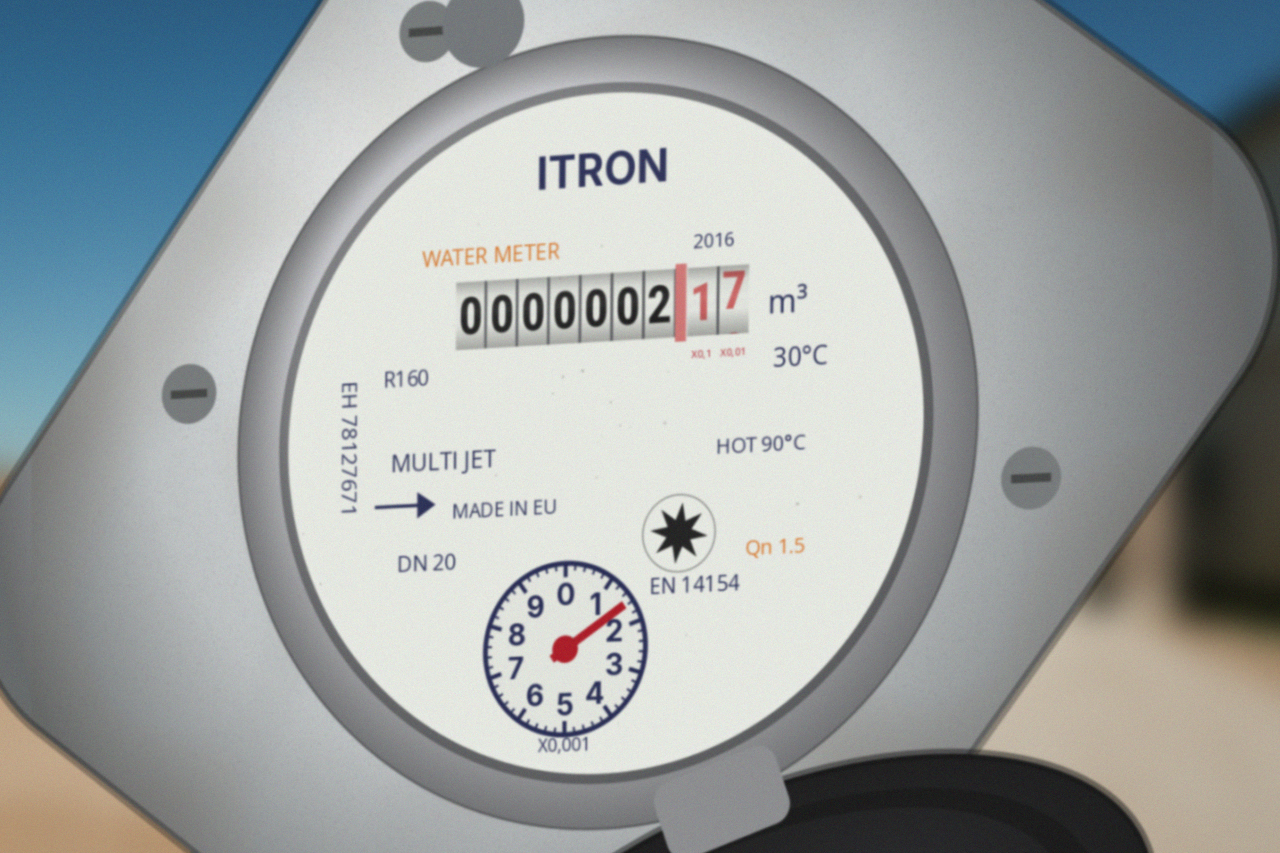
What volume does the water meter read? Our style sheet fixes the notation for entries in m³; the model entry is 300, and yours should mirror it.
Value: 2.171
